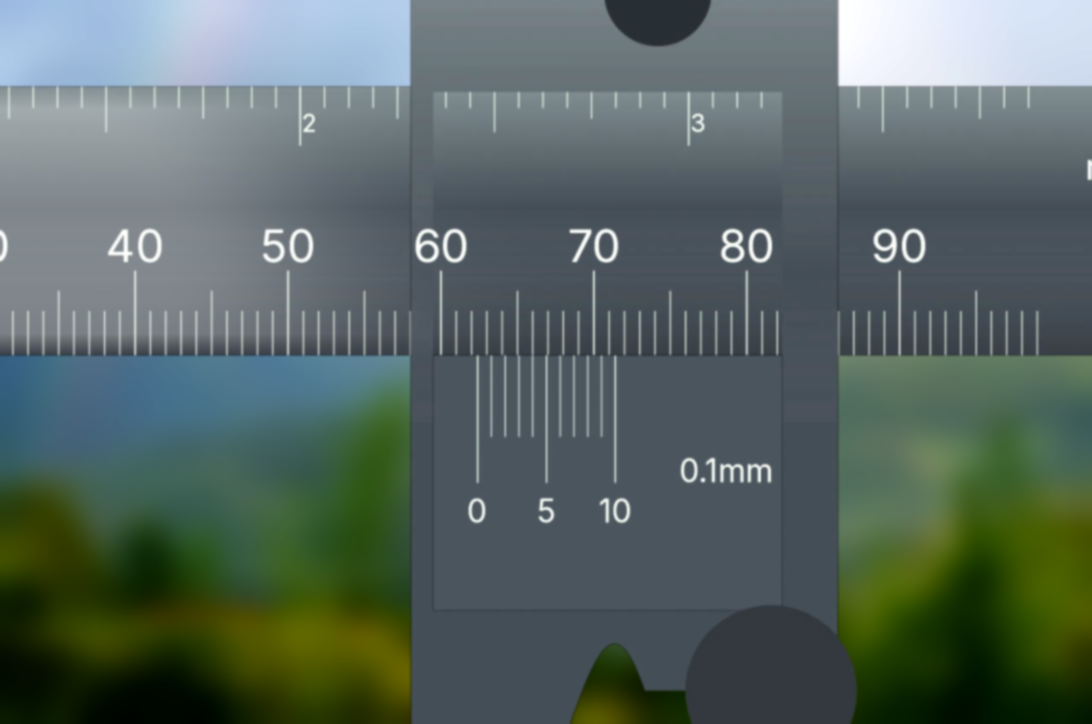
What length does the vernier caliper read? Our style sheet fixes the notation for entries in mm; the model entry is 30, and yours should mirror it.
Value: 62.4
